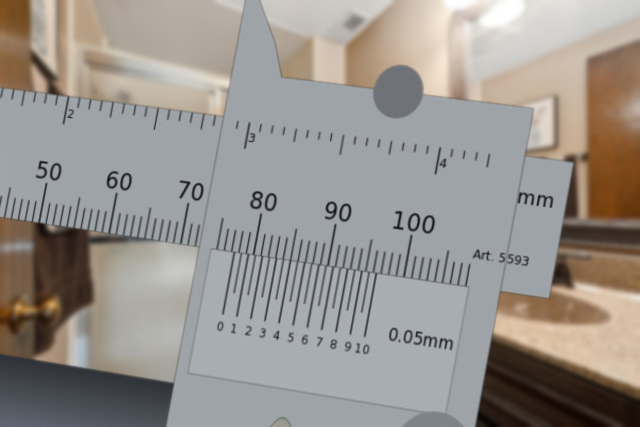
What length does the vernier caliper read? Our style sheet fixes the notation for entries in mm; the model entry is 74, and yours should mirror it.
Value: 77.4
